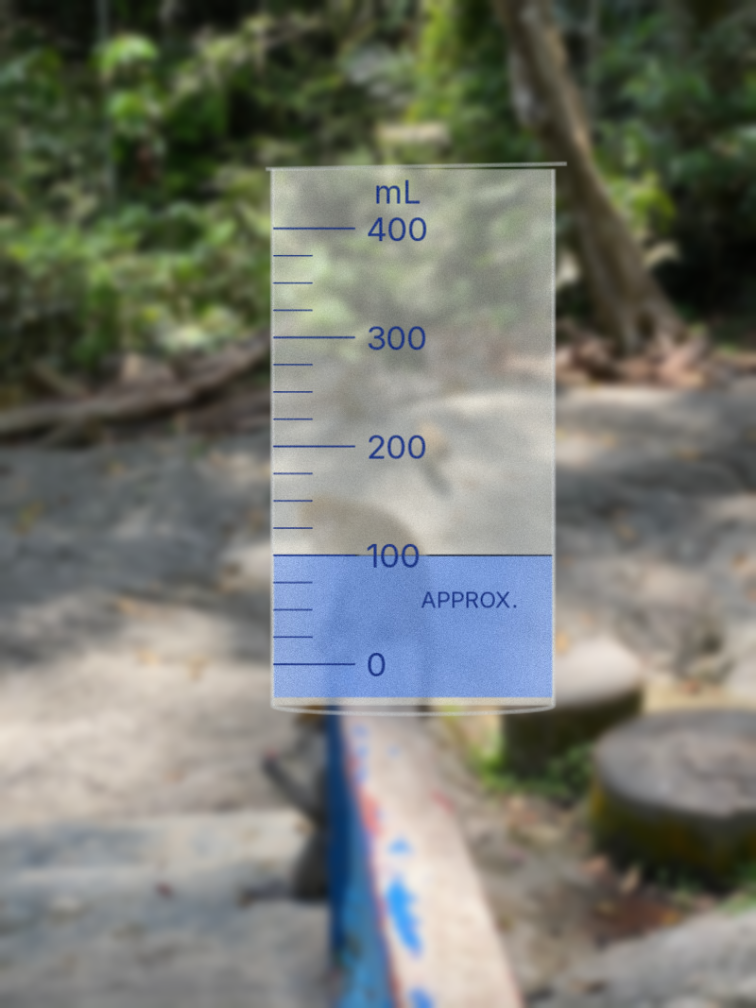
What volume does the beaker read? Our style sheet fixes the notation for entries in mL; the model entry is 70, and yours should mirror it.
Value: 100
